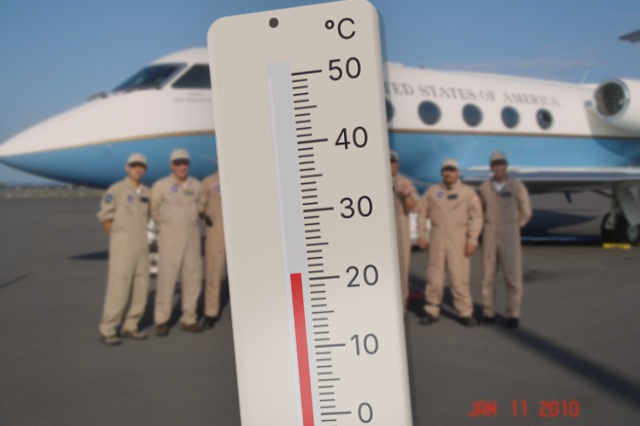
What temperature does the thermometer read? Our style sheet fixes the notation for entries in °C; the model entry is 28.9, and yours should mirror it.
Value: 21
